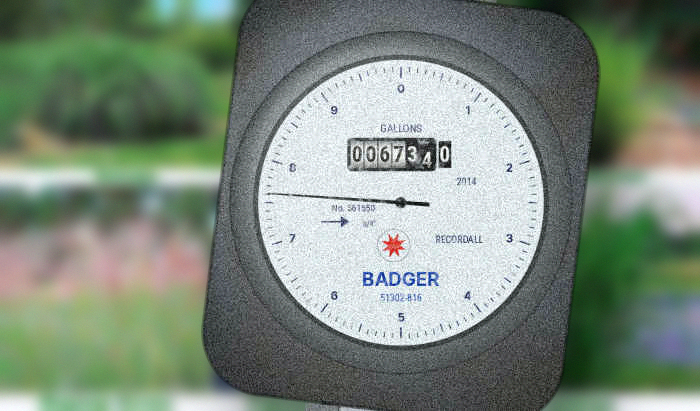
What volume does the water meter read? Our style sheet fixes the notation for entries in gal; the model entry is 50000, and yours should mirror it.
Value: 67337.6
